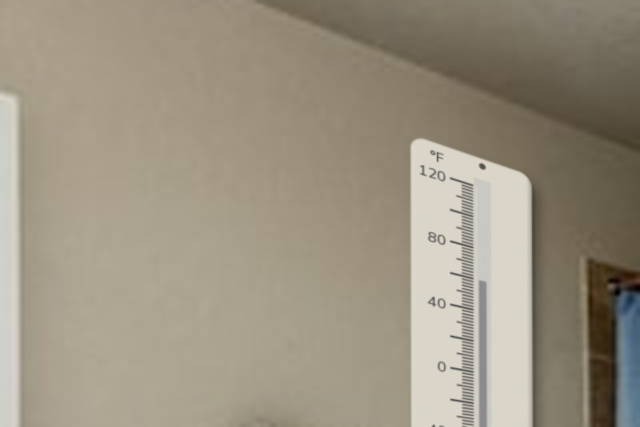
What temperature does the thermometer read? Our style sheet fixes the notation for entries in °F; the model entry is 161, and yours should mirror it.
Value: 60
